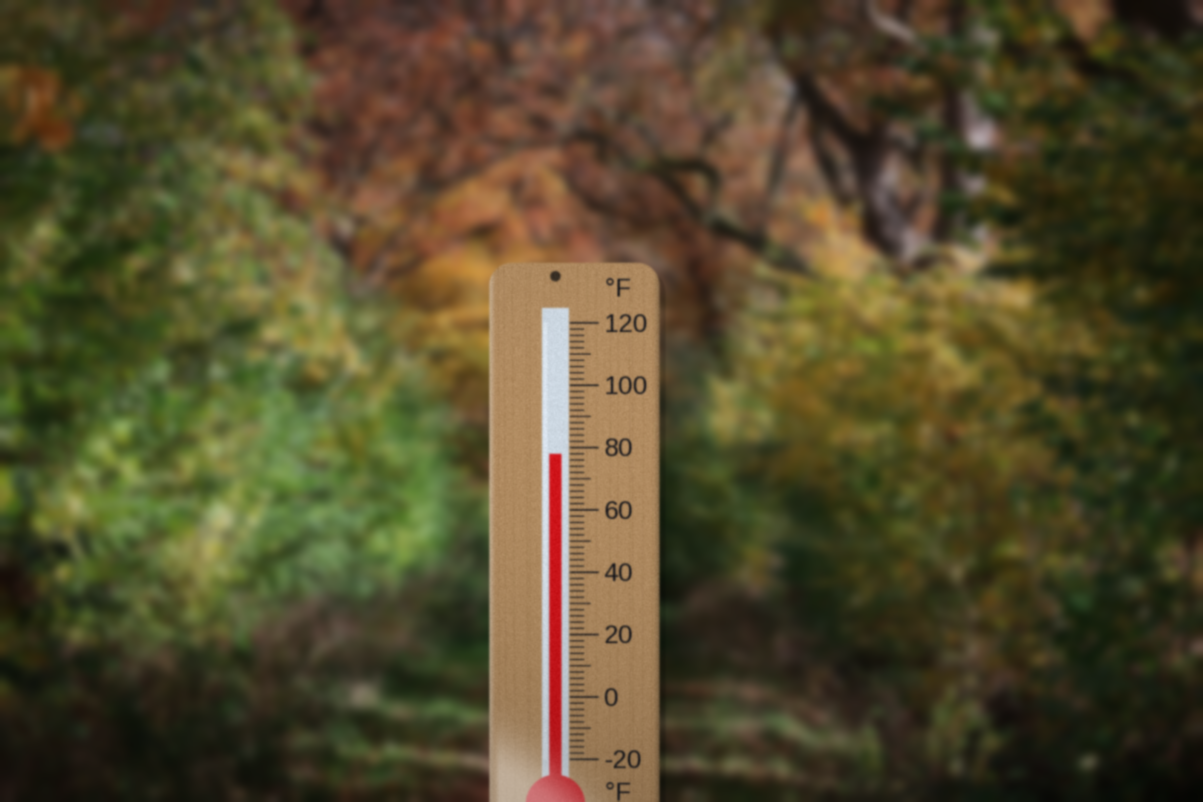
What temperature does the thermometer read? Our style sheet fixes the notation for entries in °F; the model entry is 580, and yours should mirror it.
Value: 78
